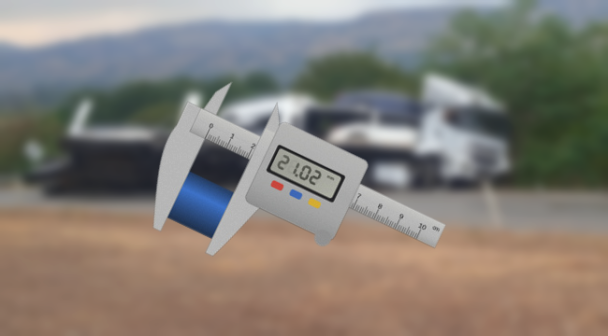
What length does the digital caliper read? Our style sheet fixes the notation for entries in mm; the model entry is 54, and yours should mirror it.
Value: 21.02
